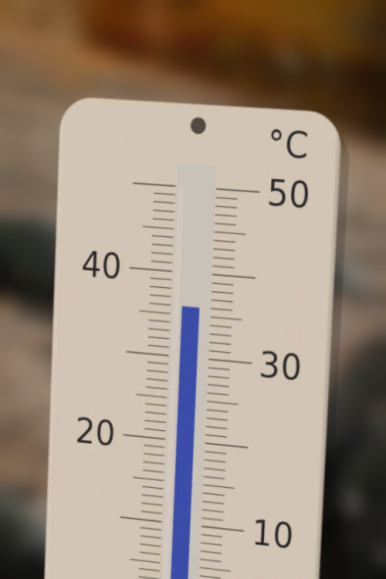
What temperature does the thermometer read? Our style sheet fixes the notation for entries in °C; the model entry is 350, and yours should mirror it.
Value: 36
